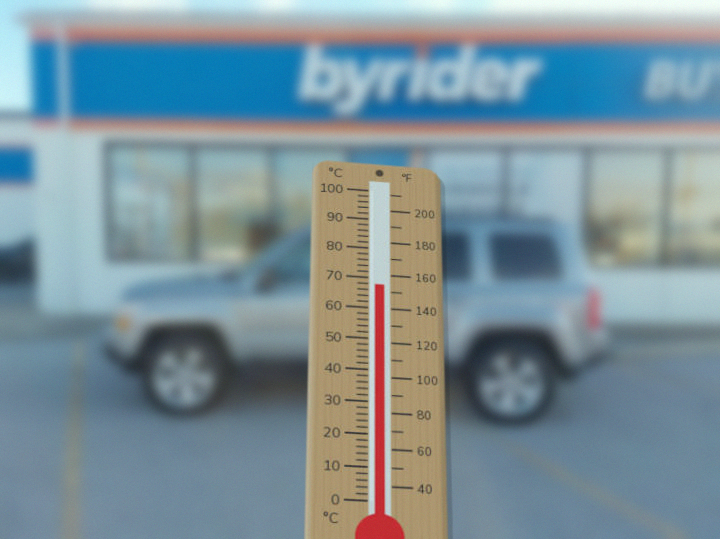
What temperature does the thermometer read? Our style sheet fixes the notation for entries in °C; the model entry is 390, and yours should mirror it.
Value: 68
